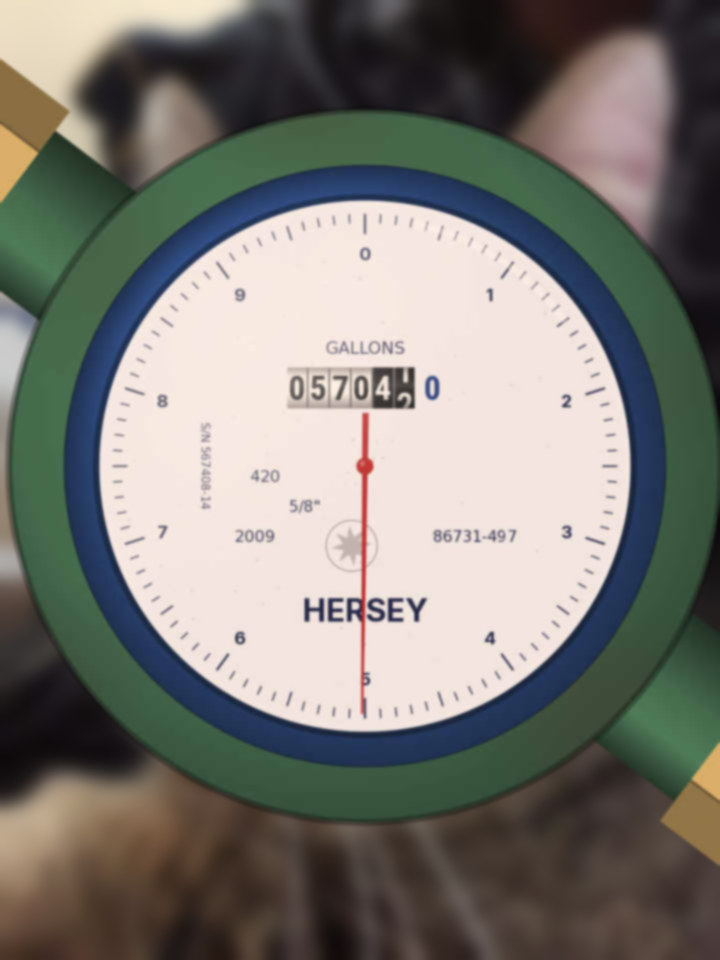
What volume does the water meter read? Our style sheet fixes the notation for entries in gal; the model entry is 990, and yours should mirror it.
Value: 570415.0
